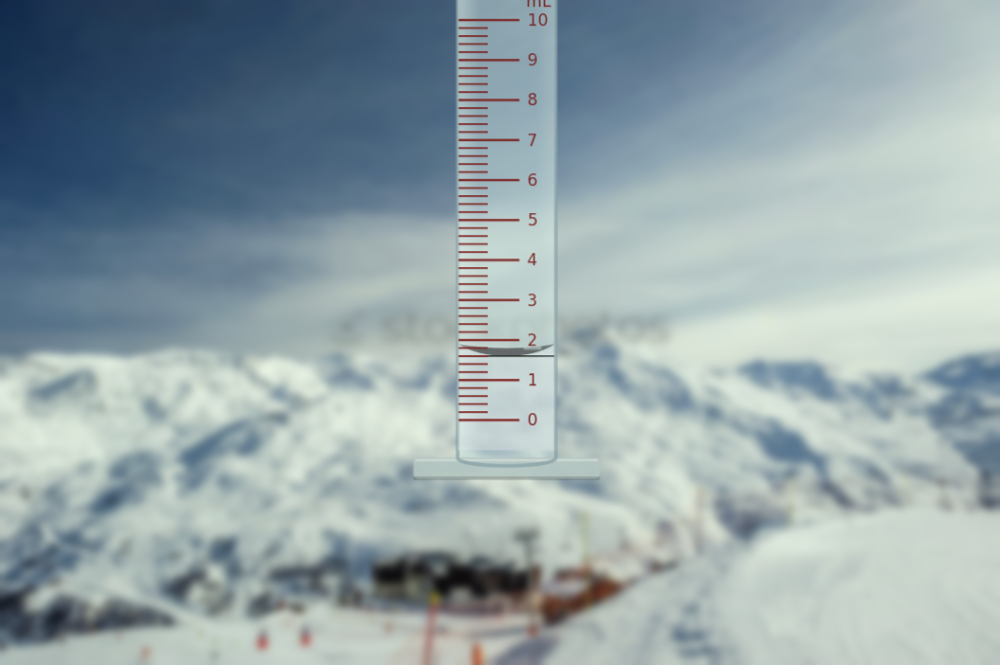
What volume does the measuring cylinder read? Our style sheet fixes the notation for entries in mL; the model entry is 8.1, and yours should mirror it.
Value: 1.6
